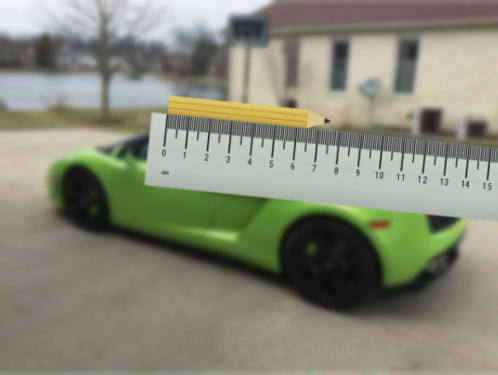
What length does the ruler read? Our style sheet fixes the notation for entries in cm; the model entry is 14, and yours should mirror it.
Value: 7.5
